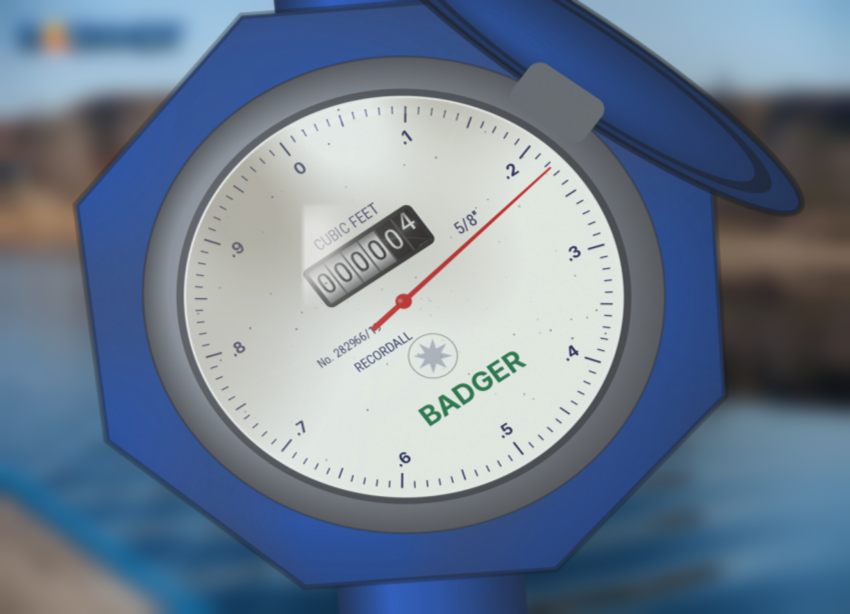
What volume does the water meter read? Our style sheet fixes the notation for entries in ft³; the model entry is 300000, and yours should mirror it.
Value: 4.22
